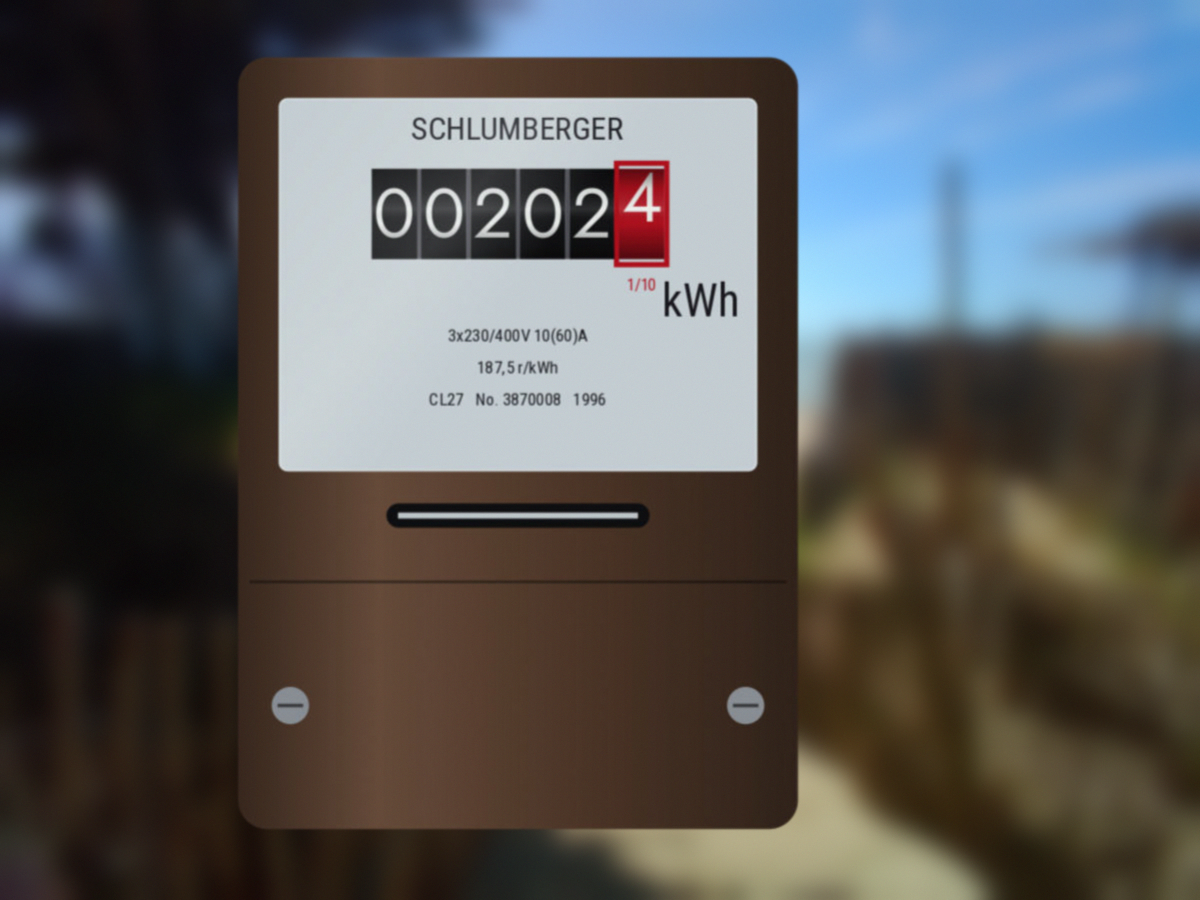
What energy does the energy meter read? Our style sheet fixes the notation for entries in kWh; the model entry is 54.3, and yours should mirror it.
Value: 202.4
